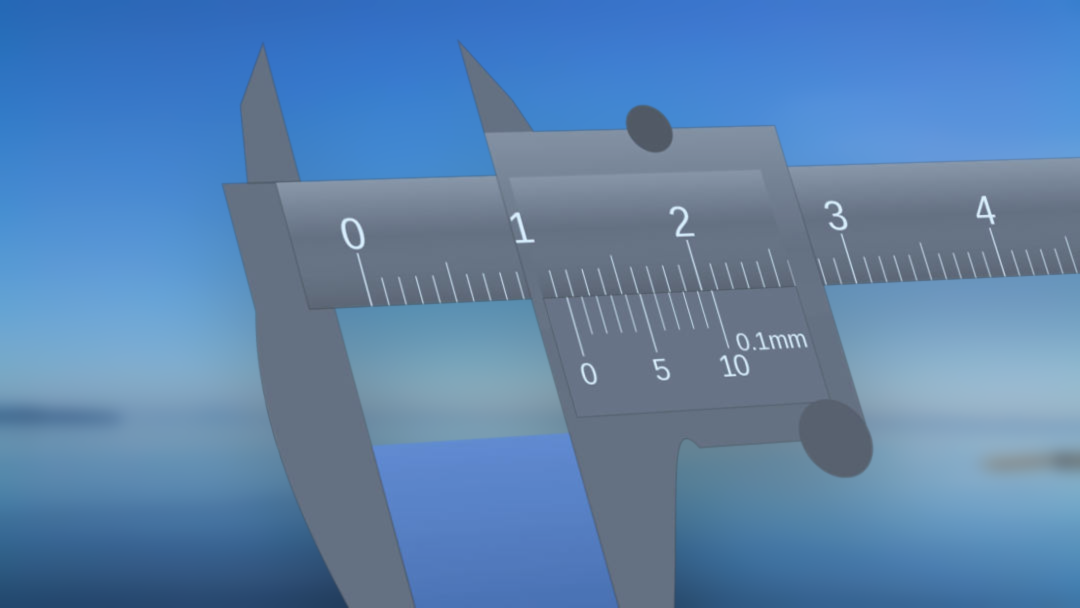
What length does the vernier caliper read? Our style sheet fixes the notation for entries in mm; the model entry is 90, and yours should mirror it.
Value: 11.6
